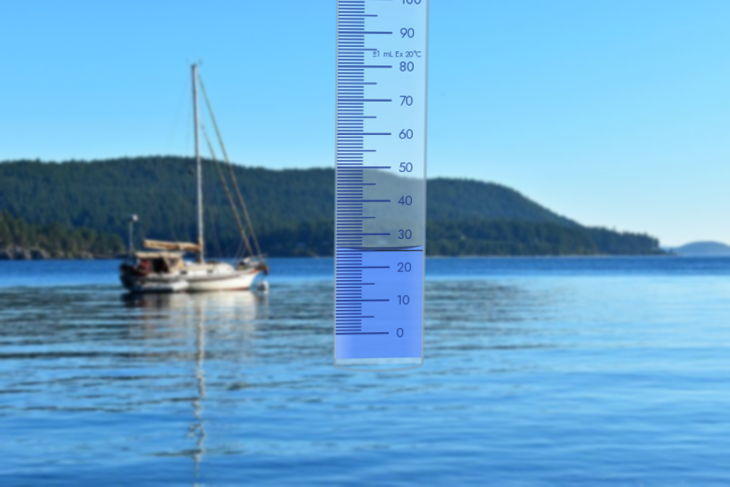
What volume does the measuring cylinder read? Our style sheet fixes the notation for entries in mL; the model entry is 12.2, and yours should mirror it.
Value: 25
